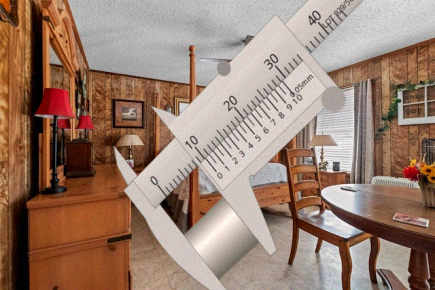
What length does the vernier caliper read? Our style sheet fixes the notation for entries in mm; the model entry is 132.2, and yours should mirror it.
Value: 10.2
